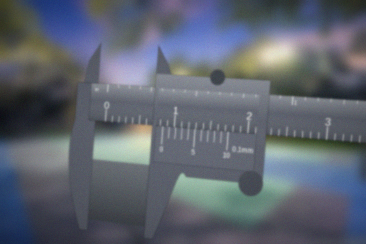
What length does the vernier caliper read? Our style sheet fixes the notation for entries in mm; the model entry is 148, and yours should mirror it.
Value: 8.4
